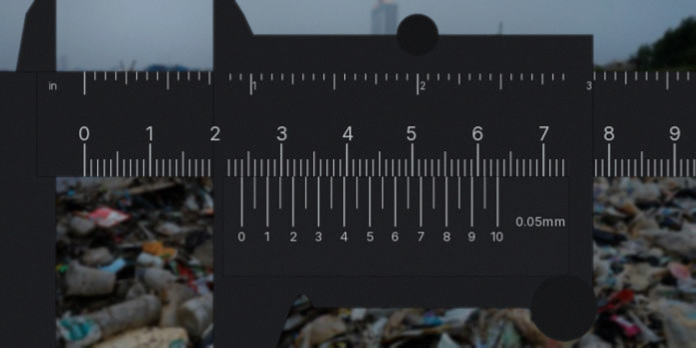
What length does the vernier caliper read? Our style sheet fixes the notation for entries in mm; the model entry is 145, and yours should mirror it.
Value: 24.0
